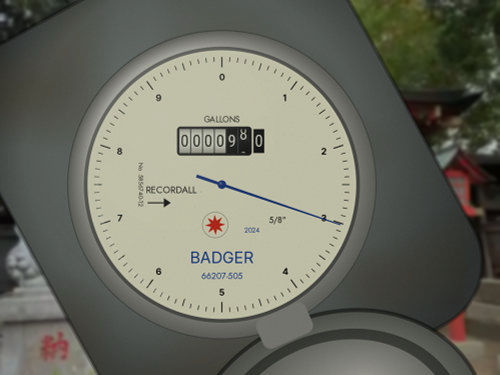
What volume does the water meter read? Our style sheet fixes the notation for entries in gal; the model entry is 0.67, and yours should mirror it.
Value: 983.0
